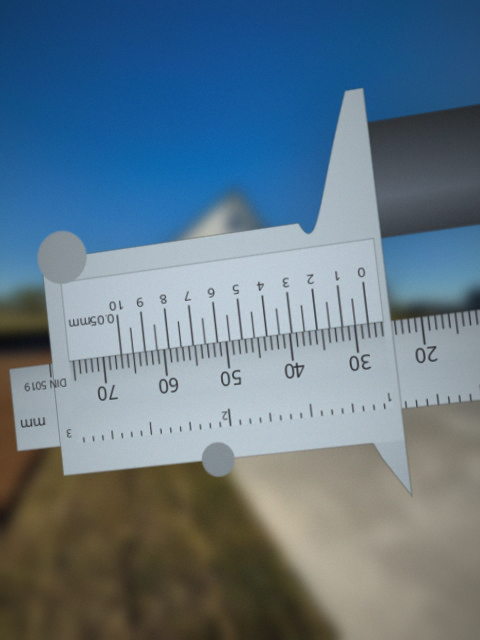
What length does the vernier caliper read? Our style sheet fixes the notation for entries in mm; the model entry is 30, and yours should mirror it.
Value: 28.0
